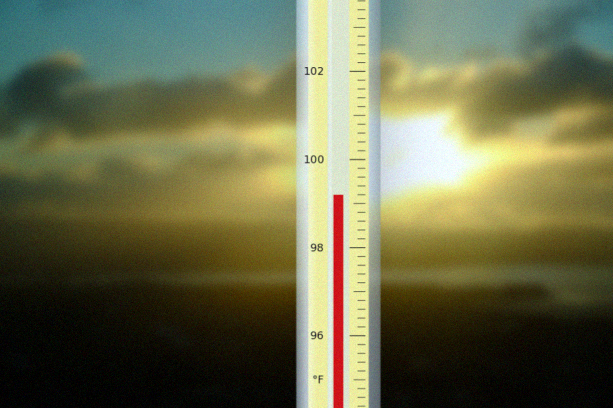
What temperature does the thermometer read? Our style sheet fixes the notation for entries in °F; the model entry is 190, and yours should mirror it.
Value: 99.2
